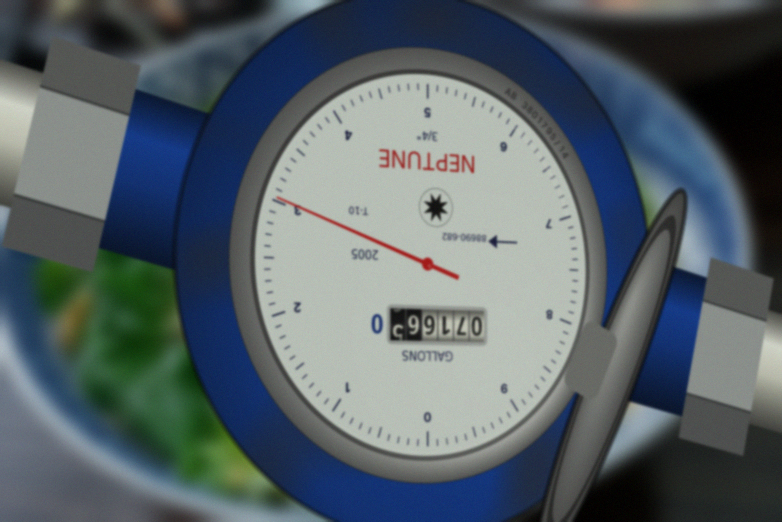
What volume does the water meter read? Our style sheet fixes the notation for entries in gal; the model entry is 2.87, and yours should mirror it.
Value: 716653.0
